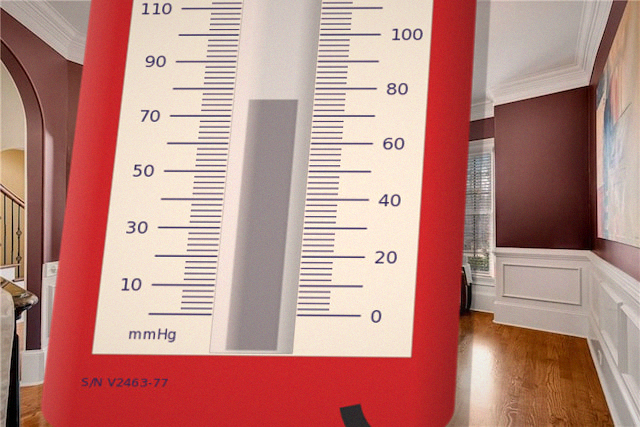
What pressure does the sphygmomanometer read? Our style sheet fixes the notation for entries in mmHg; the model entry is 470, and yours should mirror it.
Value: 76
